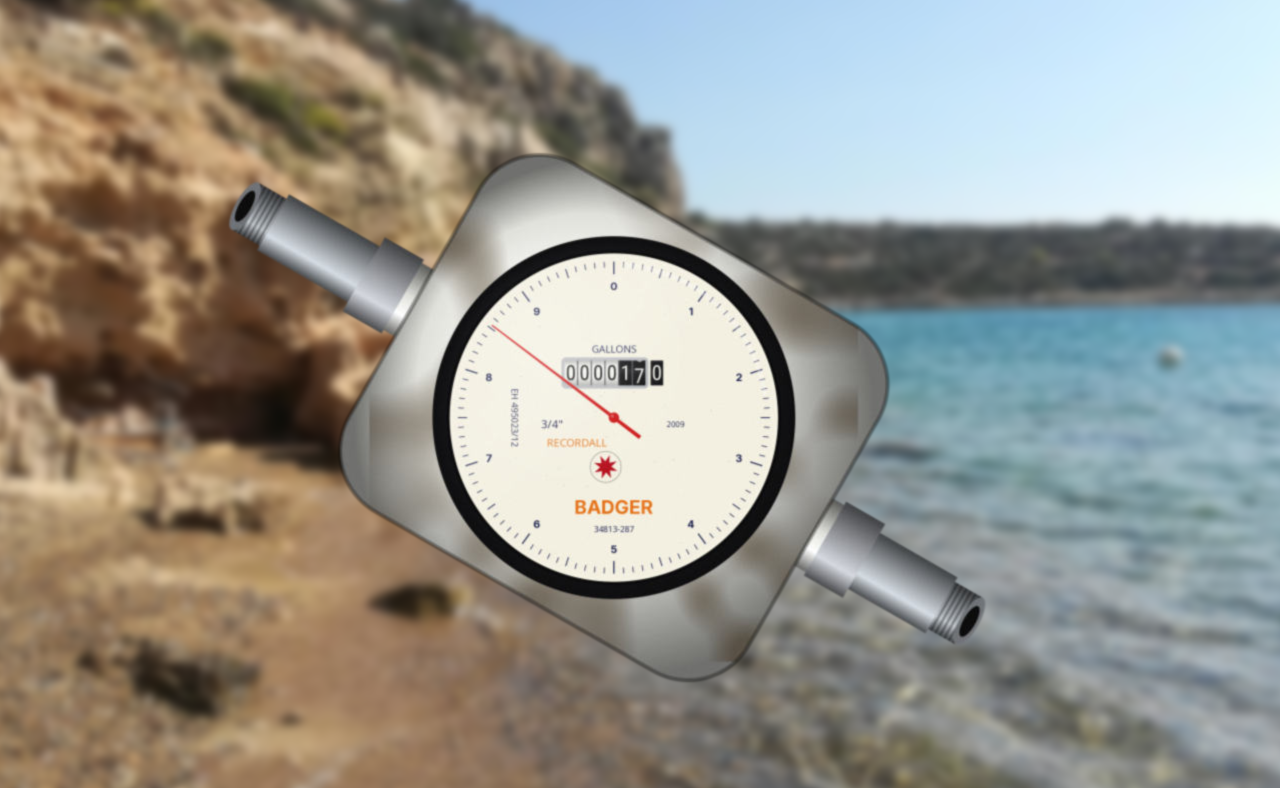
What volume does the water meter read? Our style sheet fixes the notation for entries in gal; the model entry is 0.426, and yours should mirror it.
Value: 168.5
